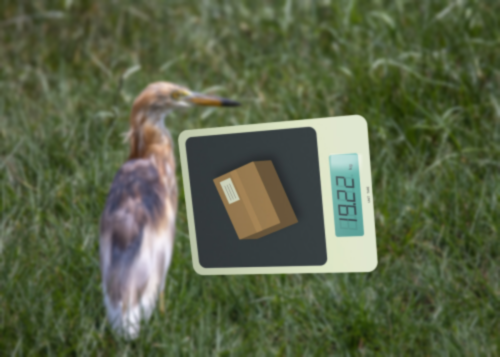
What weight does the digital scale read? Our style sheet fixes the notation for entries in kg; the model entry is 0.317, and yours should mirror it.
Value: 19.22
